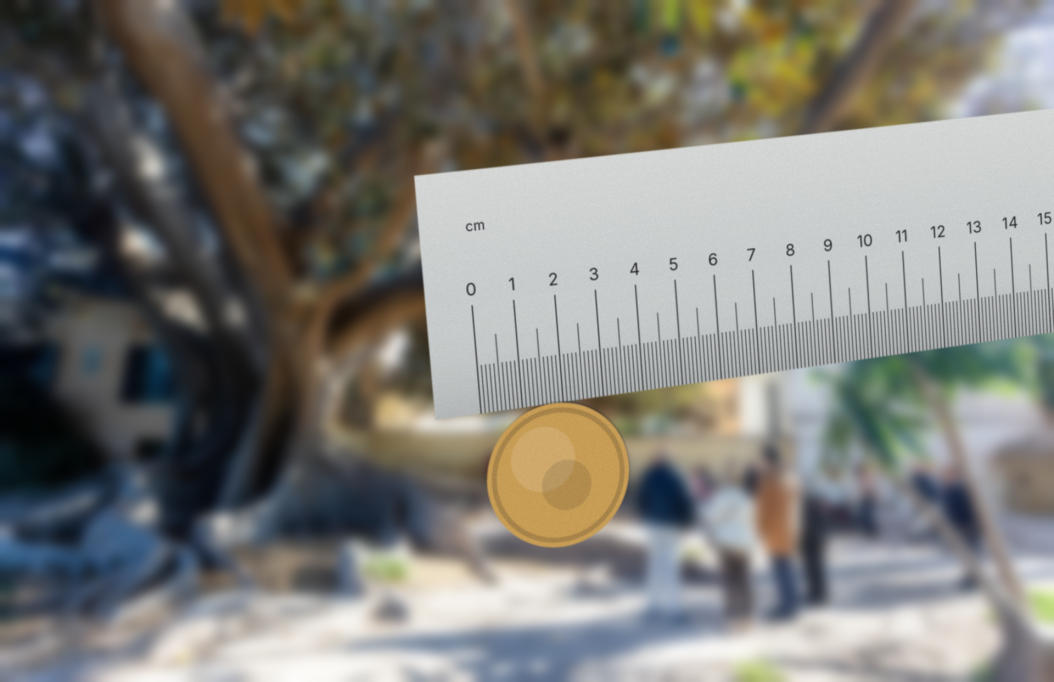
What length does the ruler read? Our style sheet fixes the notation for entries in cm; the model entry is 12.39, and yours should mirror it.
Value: 3.5
